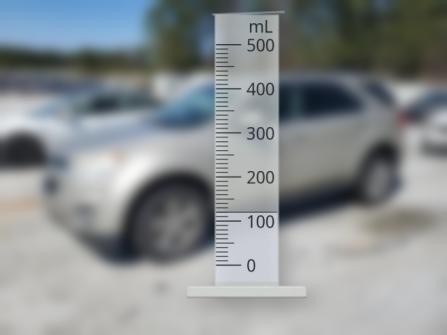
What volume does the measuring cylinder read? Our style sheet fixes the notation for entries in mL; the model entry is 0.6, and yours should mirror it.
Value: 120
